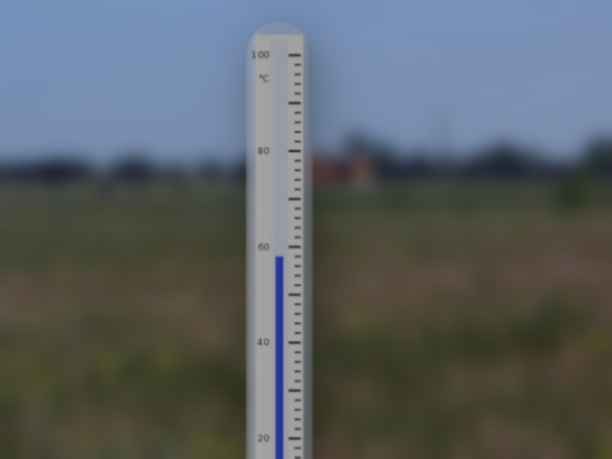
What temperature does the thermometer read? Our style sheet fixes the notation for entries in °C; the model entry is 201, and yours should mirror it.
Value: 58
